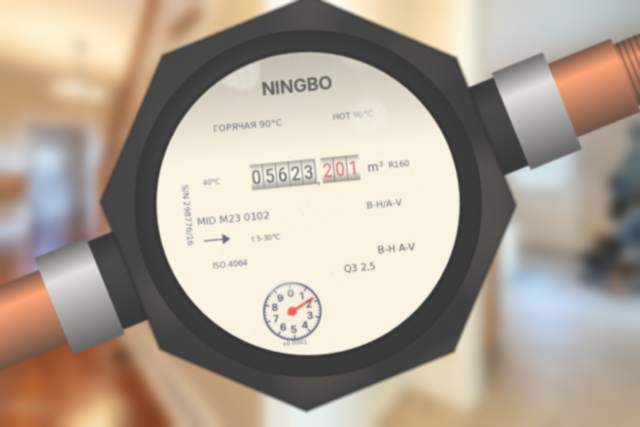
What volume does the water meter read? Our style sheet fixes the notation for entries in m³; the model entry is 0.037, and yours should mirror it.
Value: 5623.2011
